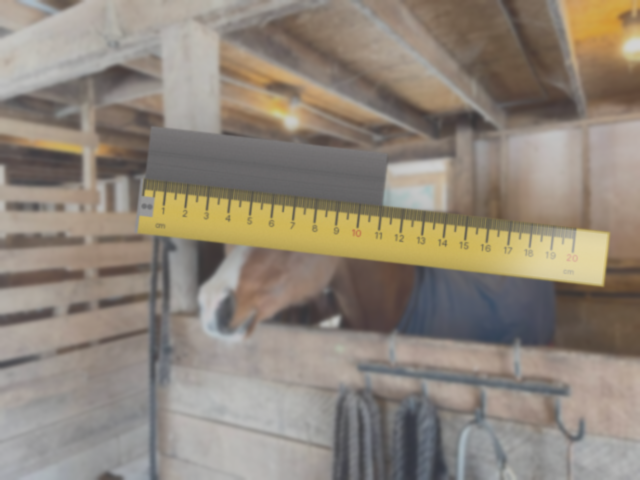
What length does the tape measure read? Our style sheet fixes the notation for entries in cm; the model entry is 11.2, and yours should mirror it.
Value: 11
